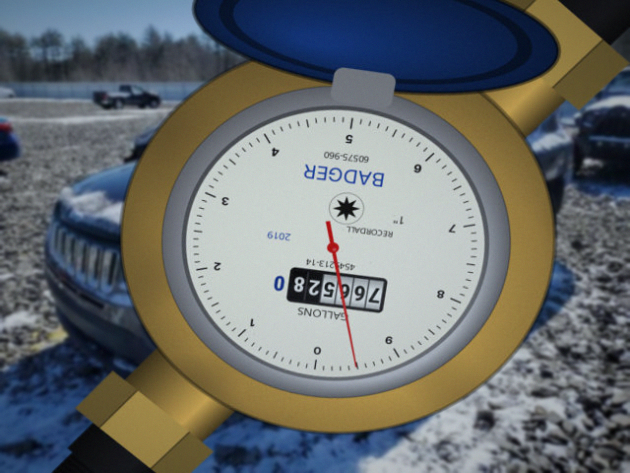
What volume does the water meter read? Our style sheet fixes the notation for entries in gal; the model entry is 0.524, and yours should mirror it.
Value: 7665279.5
